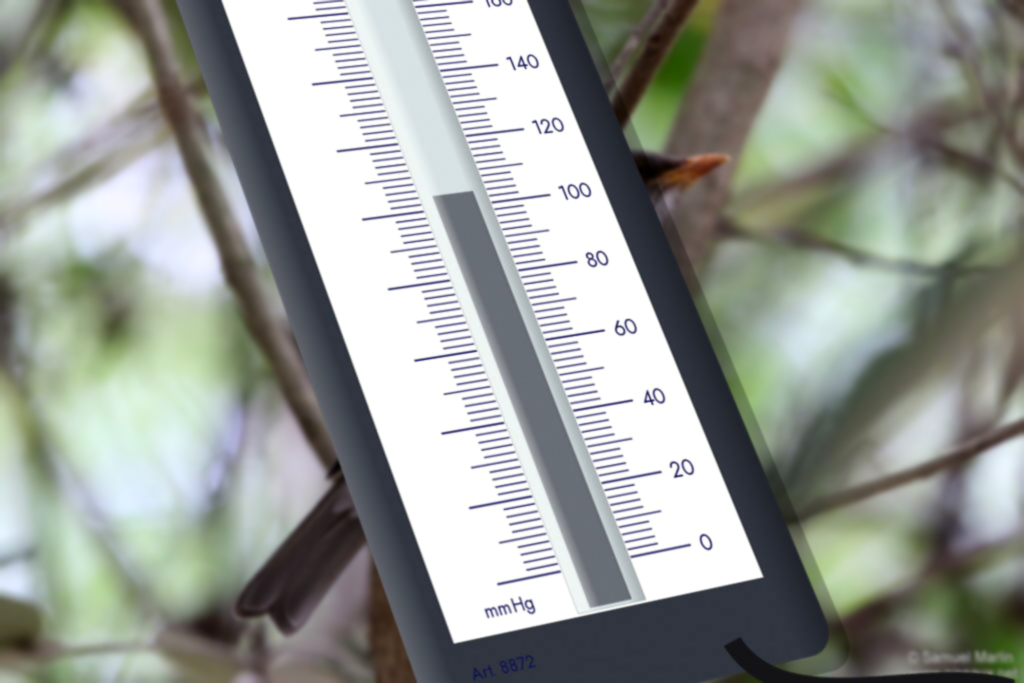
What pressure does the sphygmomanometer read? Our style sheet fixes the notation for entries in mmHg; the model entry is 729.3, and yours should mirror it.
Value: 104
